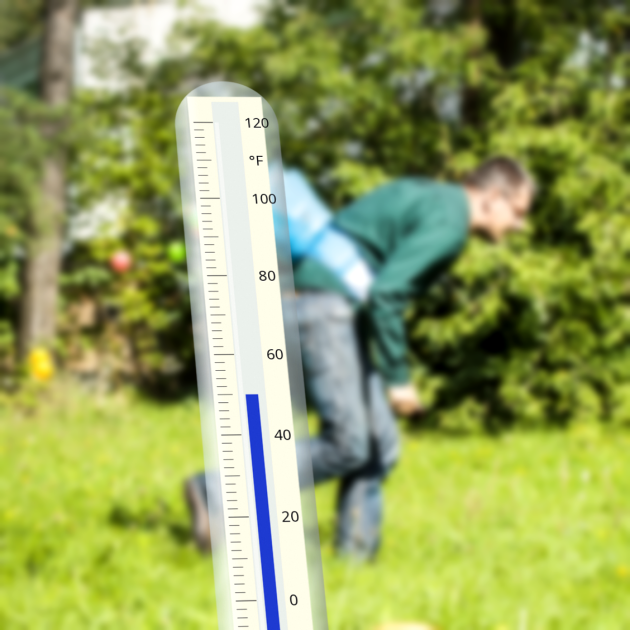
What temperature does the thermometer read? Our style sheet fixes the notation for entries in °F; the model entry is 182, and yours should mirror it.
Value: 50
